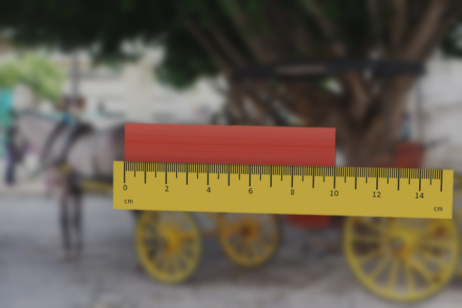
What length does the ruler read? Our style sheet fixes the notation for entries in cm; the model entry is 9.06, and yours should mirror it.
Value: 10
